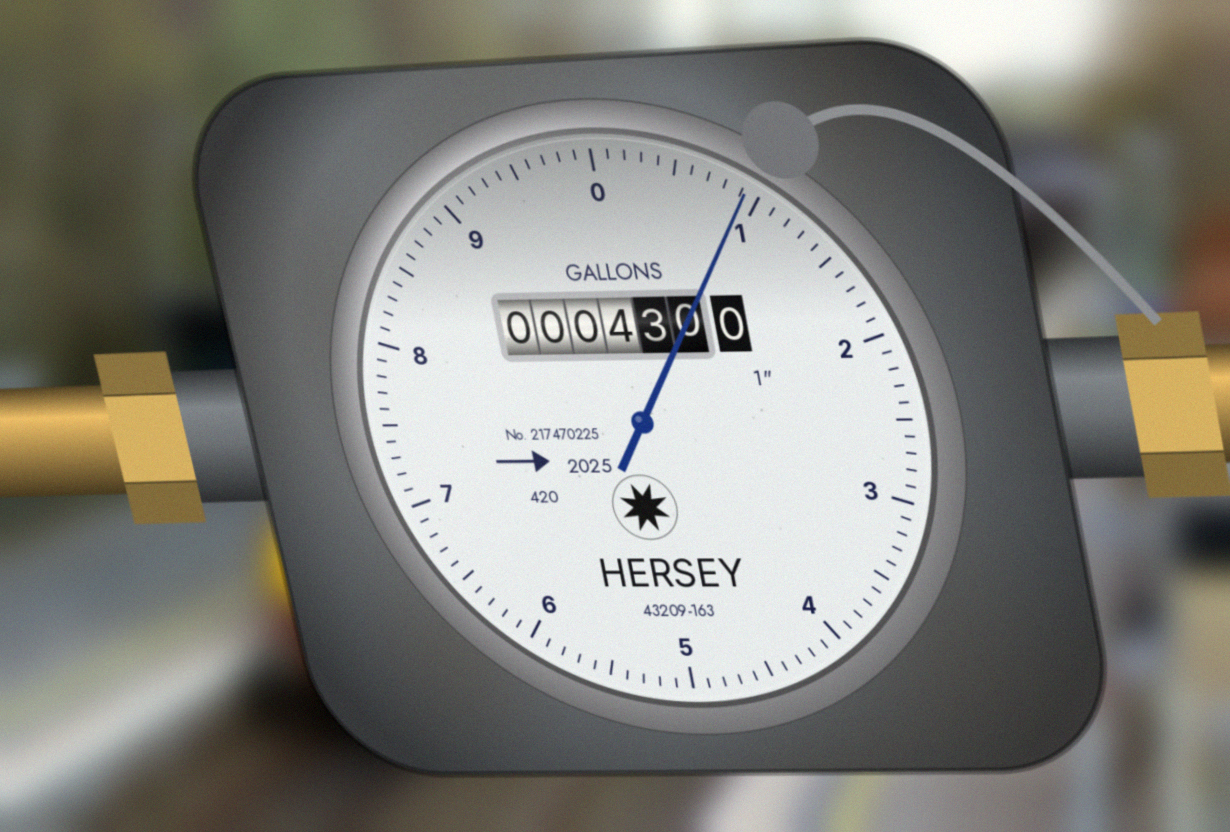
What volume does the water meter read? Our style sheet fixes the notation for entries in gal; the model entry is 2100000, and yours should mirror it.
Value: 4300.9
